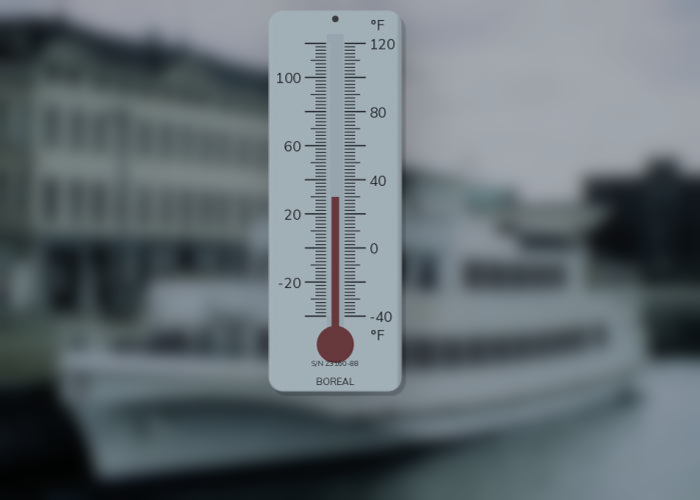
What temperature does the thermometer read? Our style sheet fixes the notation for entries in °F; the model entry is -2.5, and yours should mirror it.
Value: 30
